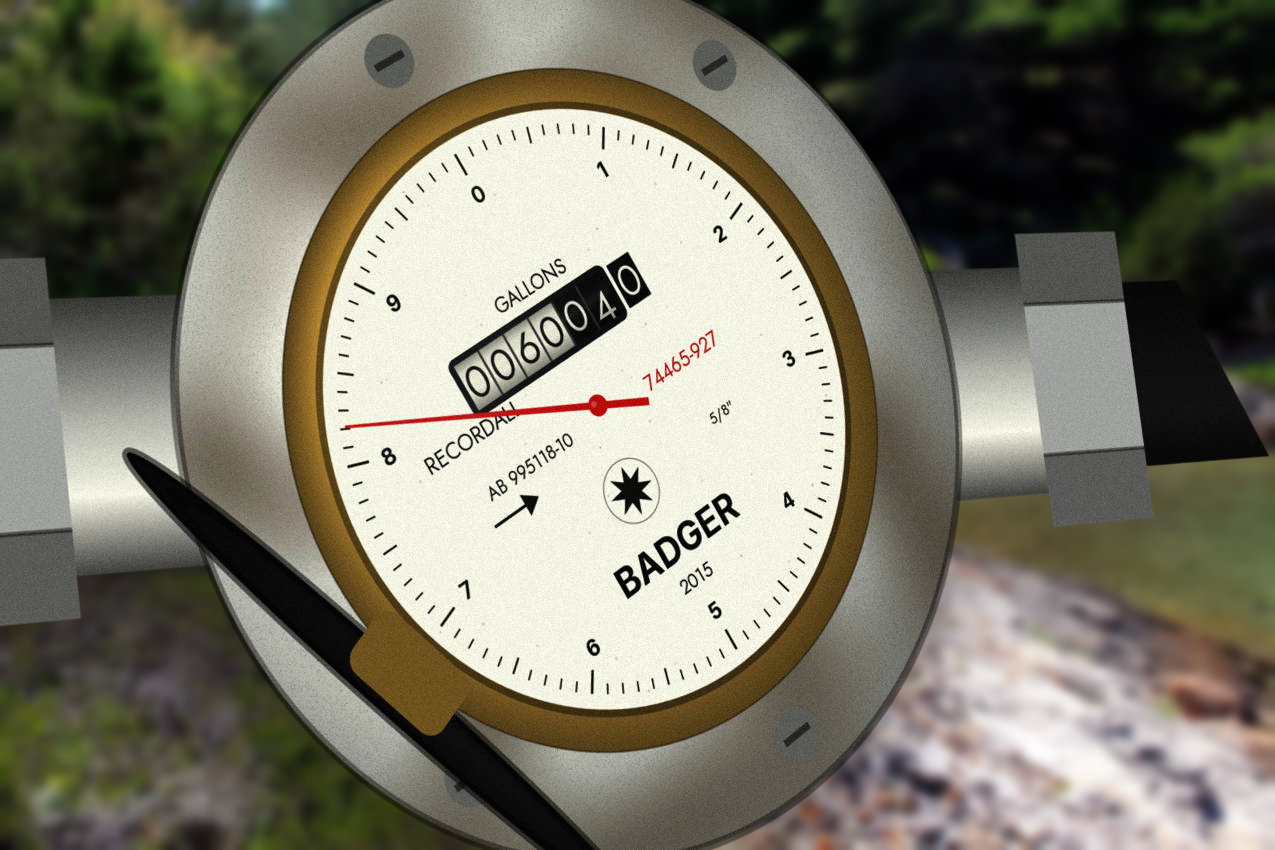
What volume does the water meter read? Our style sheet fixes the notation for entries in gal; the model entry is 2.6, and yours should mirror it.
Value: 60038.2
